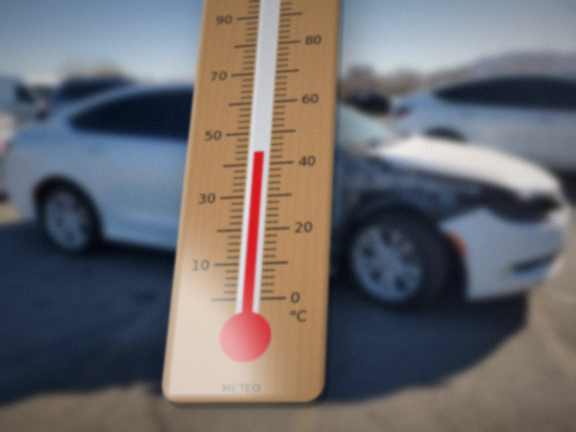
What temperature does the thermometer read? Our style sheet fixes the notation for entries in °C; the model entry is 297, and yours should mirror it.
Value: 44
